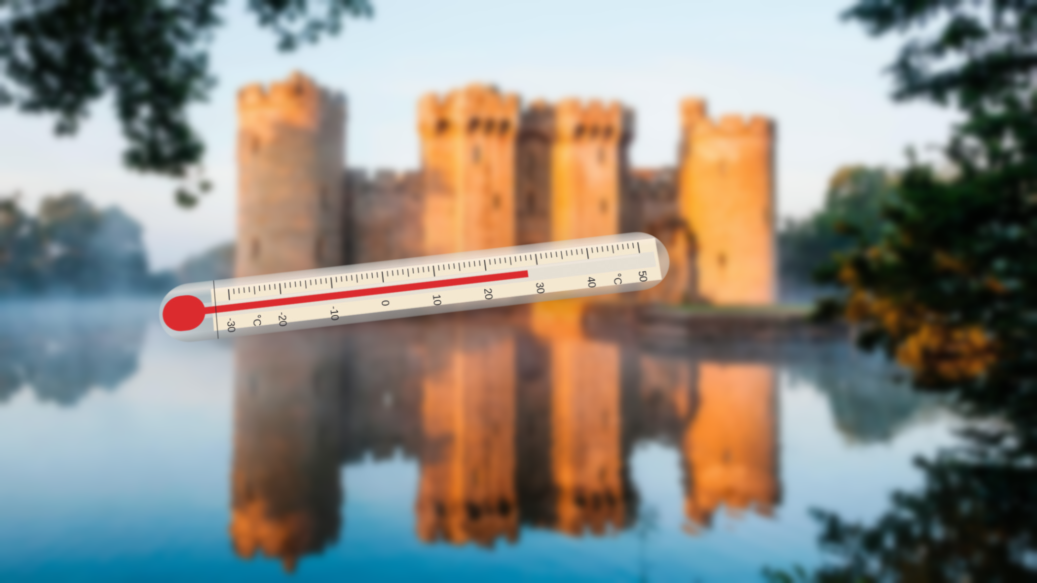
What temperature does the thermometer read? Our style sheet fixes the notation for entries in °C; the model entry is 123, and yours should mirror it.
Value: 28
